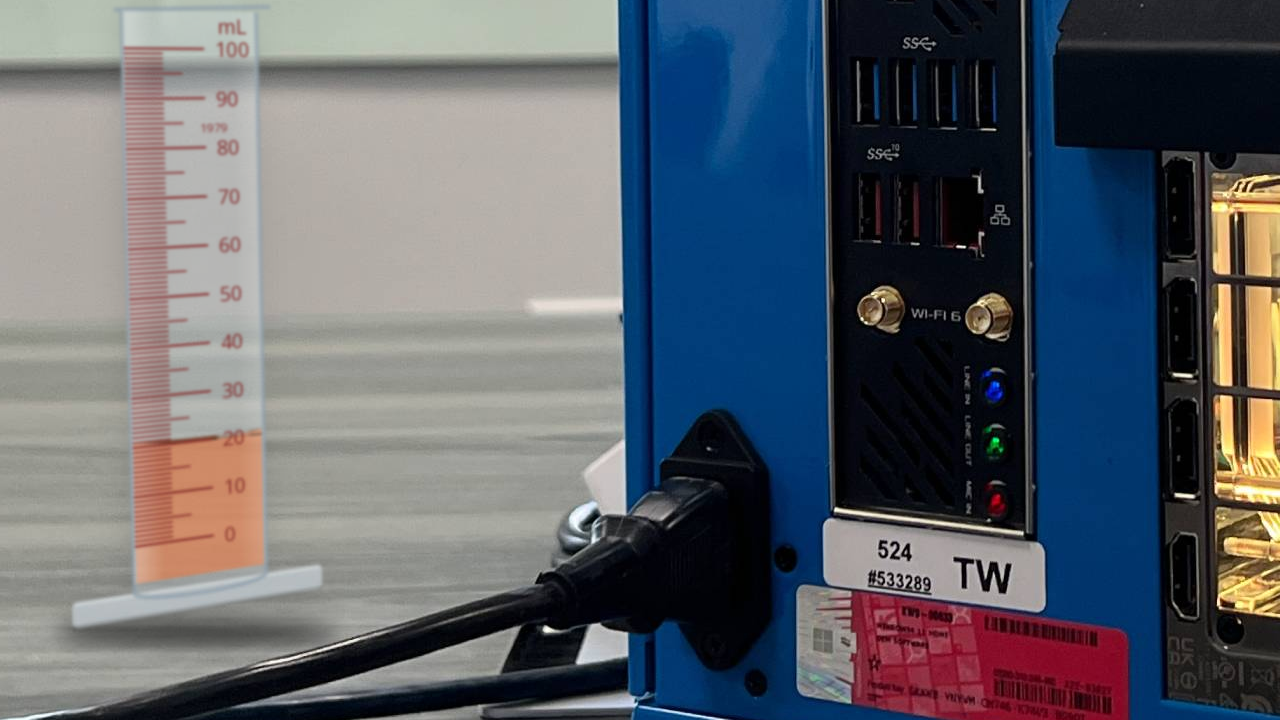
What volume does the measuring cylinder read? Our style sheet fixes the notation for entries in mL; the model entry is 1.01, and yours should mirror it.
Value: 20
